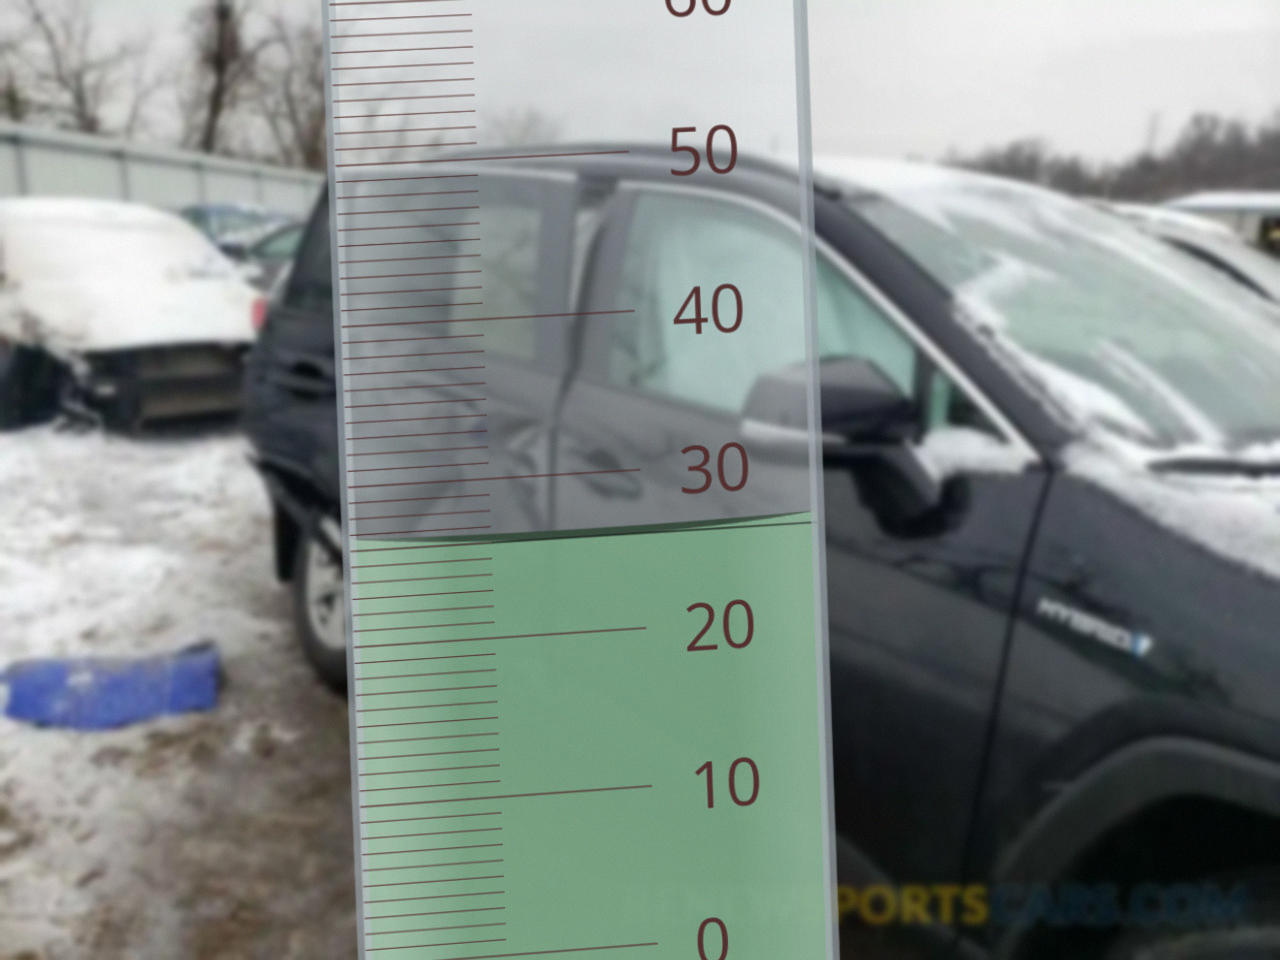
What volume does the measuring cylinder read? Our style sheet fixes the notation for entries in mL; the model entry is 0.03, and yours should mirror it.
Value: 26
